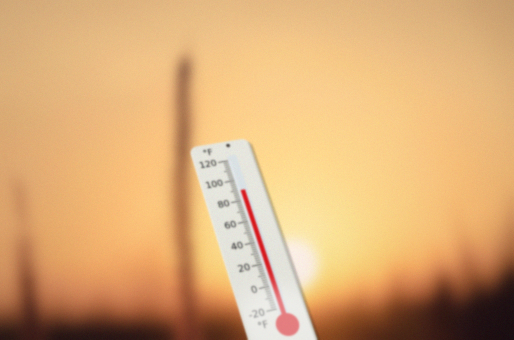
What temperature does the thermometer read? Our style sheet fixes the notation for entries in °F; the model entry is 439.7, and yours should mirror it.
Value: 90
